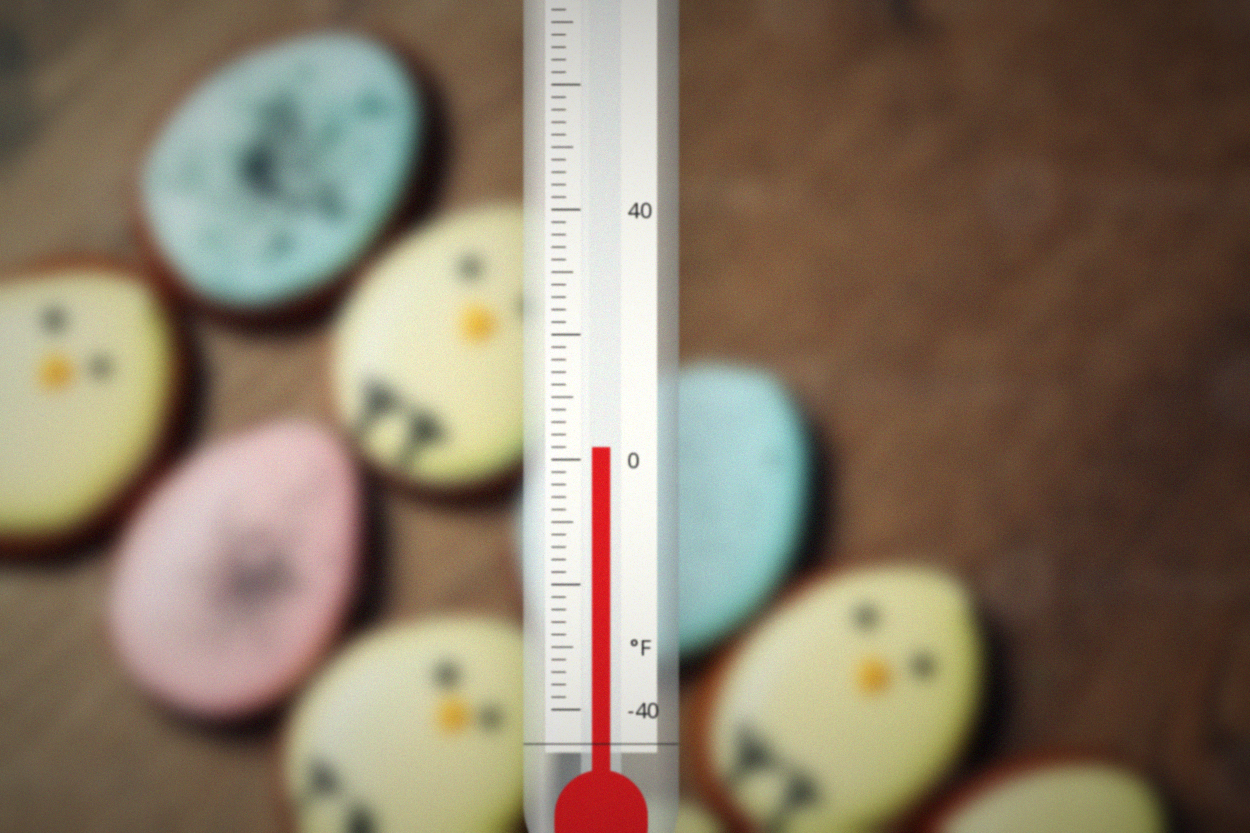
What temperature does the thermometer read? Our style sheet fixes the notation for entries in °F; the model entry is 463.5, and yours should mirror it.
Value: 2
